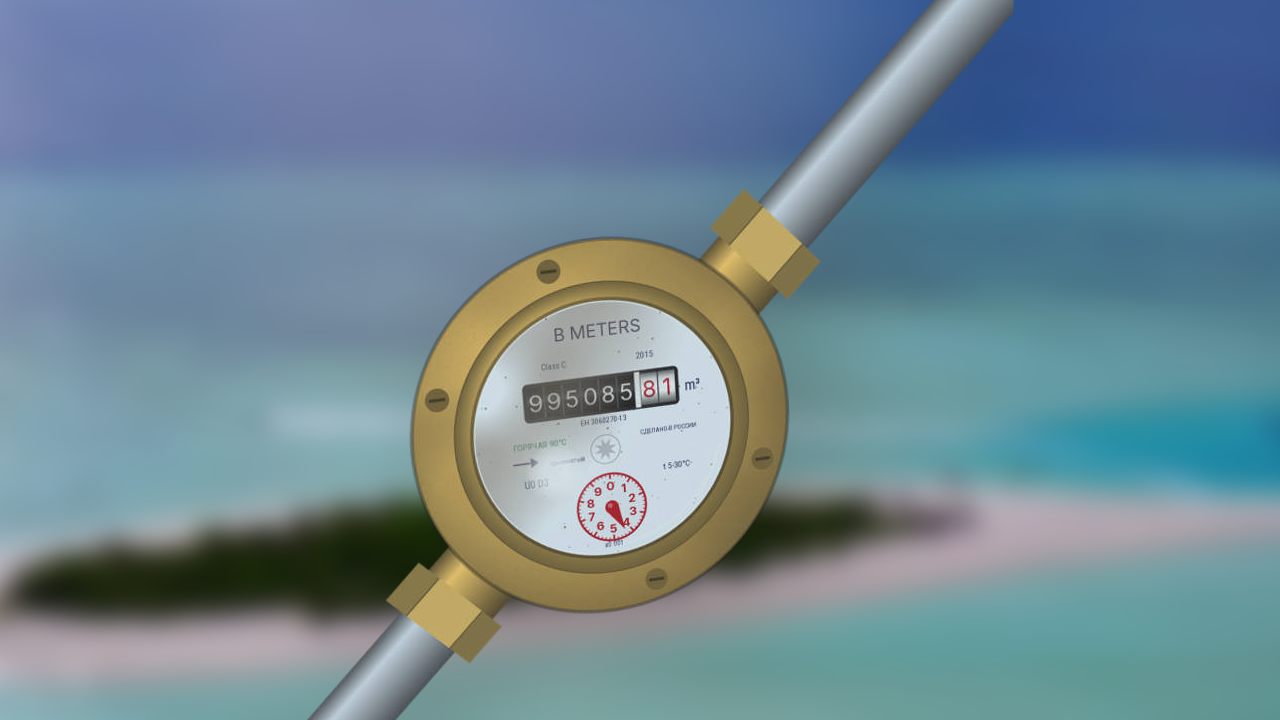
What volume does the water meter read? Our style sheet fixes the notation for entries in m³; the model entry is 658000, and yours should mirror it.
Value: 995085.814
